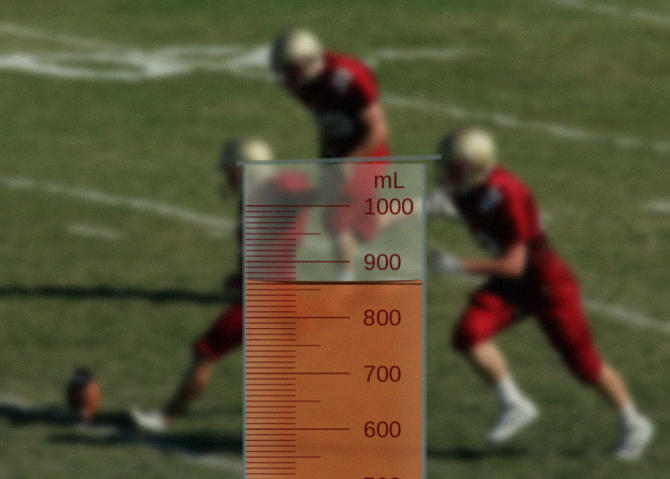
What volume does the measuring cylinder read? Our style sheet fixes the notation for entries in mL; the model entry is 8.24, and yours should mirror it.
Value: 860
